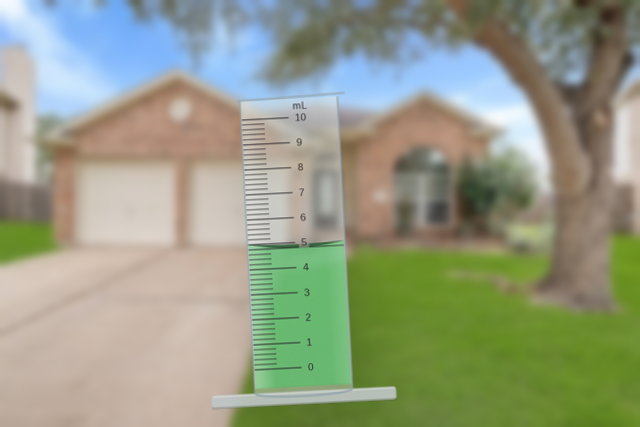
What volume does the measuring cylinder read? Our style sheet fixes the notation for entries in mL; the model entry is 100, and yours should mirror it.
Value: 4.8
